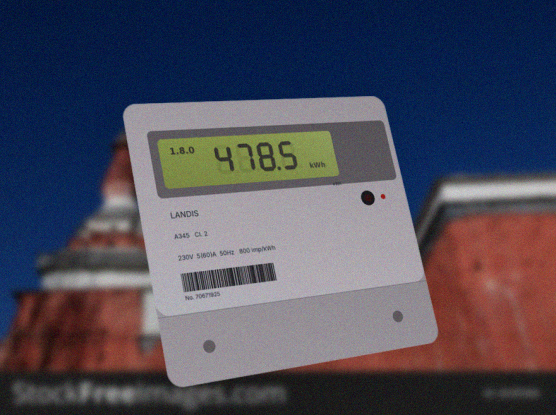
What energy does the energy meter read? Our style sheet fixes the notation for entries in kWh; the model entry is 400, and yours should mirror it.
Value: 478.5
